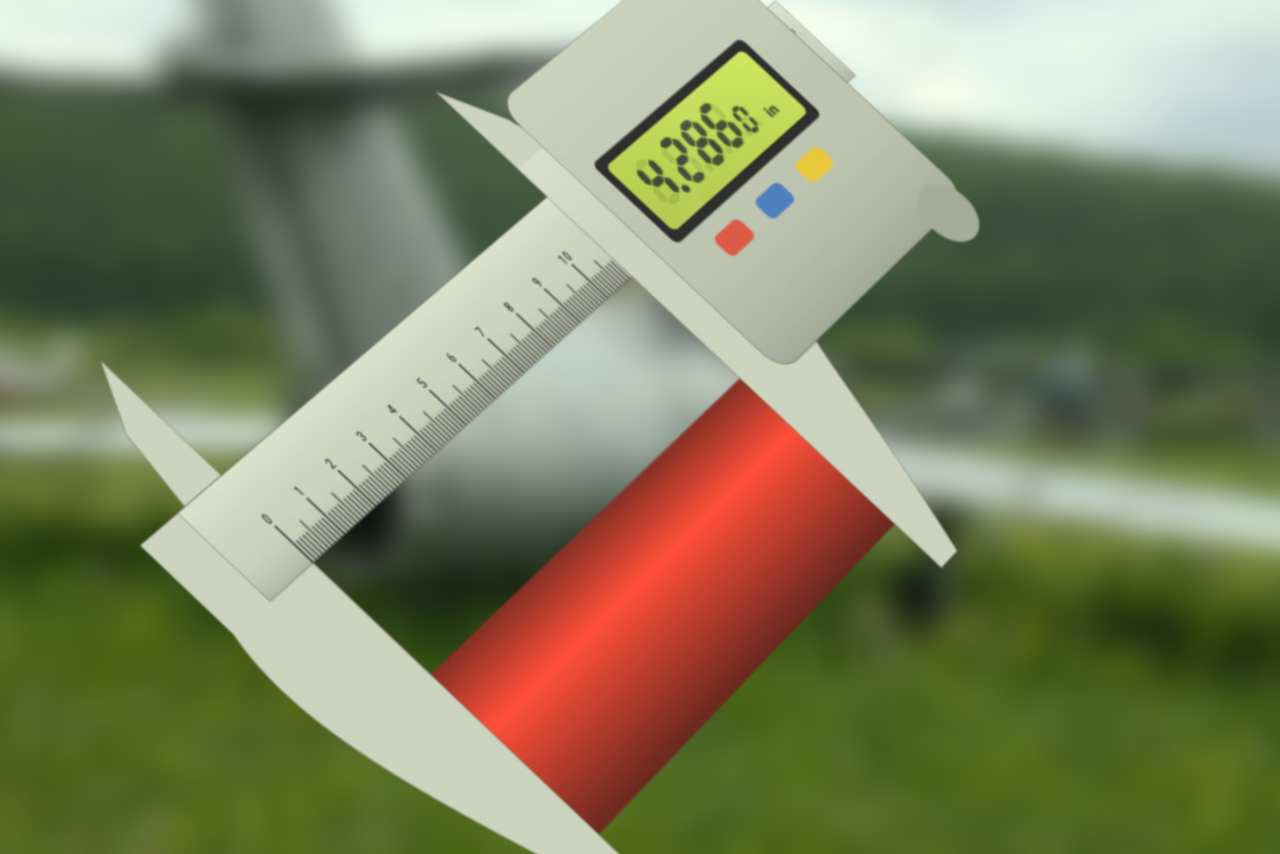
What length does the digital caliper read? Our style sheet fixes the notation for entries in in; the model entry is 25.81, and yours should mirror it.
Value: 4.2860
